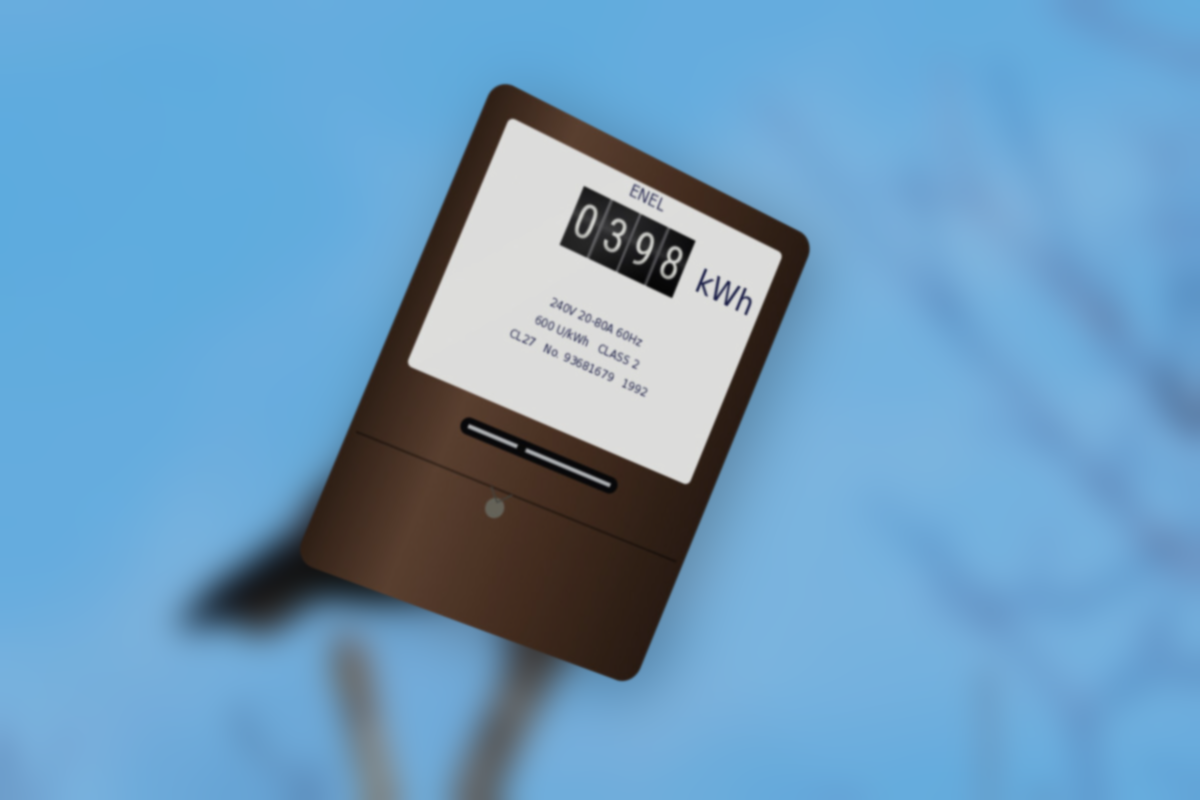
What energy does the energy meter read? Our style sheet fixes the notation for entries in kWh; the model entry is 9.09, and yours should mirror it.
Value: 398
